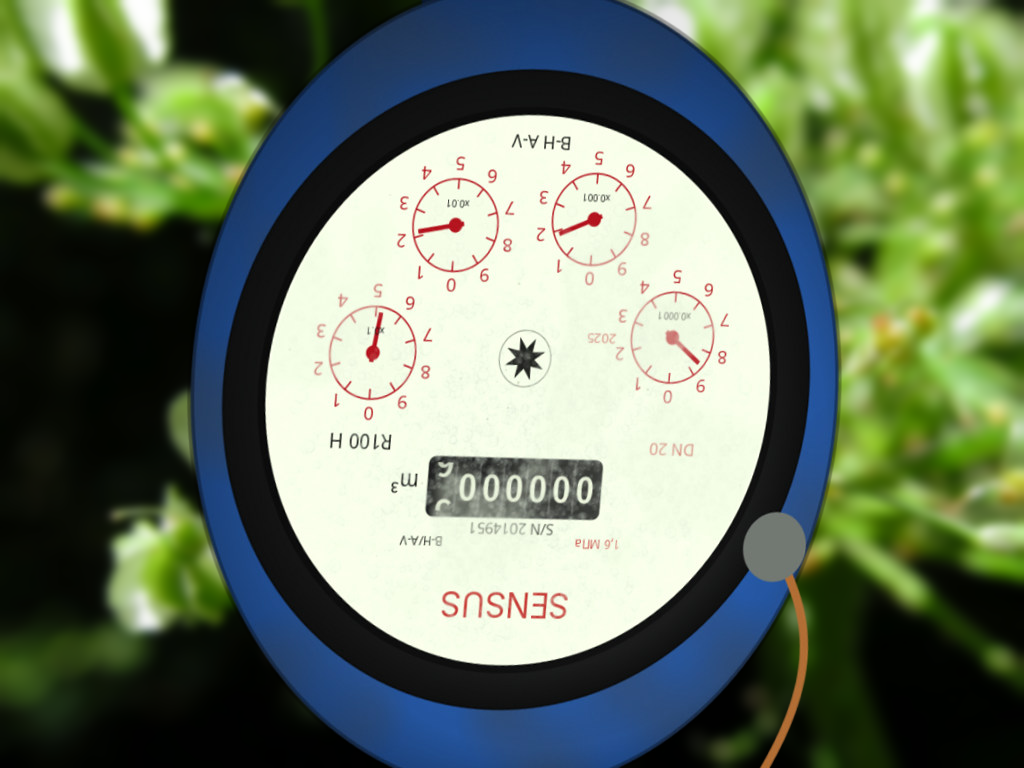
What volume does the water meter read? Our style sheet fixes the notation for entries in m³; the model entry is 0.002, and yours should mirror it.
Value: 5.5218
